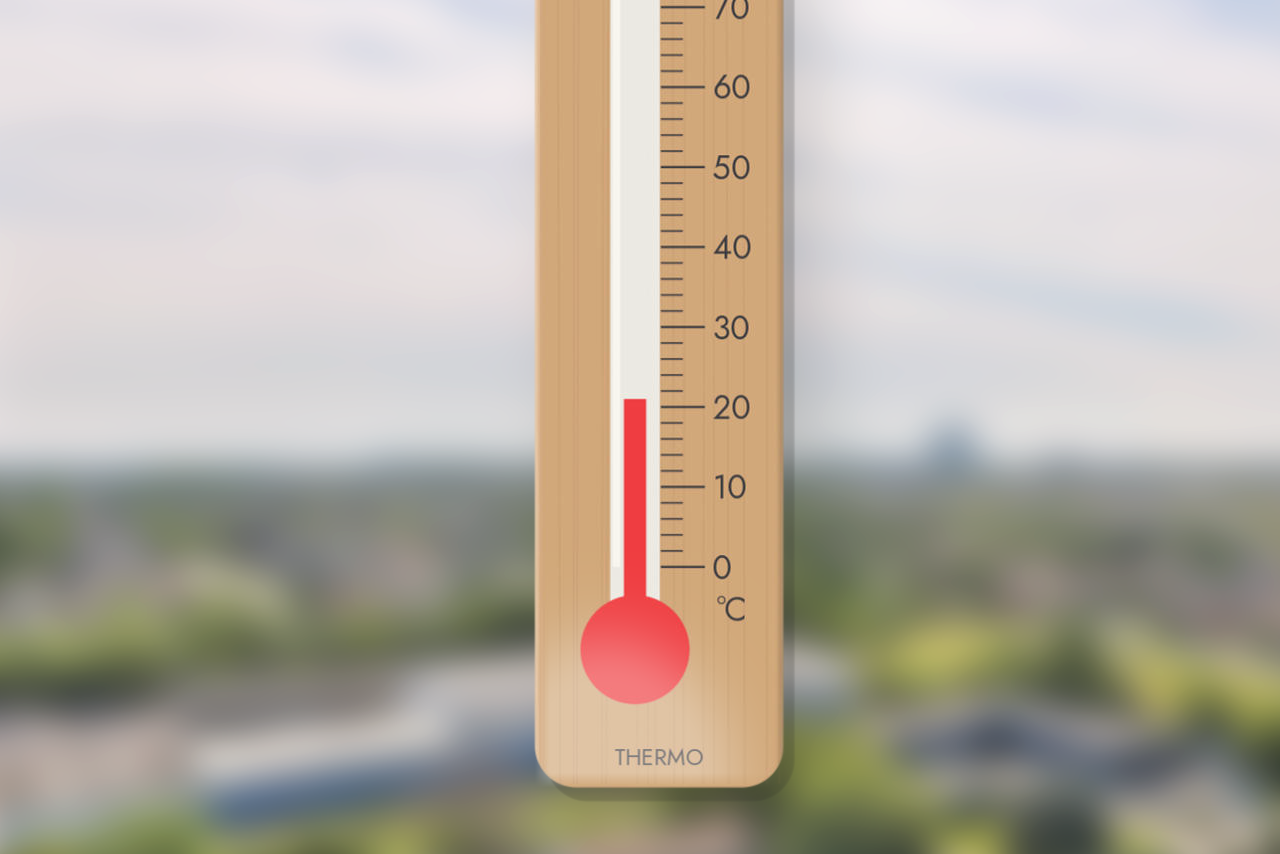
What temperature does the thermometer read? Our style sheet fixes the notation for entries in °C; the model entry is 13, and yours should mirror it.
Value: 21
